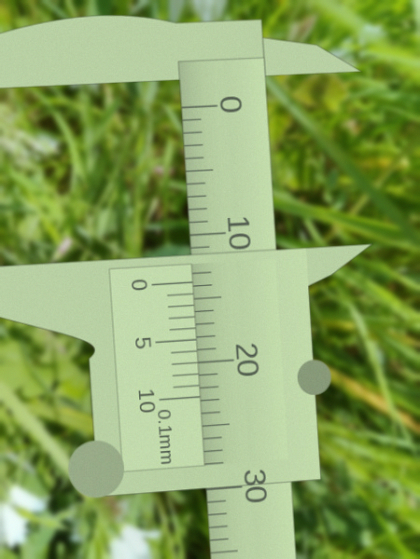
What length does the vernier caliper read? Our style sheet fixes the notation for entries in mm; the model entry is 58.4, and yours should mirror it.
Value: 13.7
